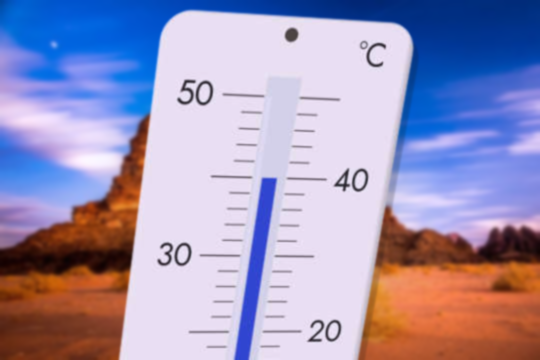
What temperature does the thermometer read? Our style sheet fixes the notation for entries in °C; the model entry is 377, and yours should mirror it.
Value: 40
